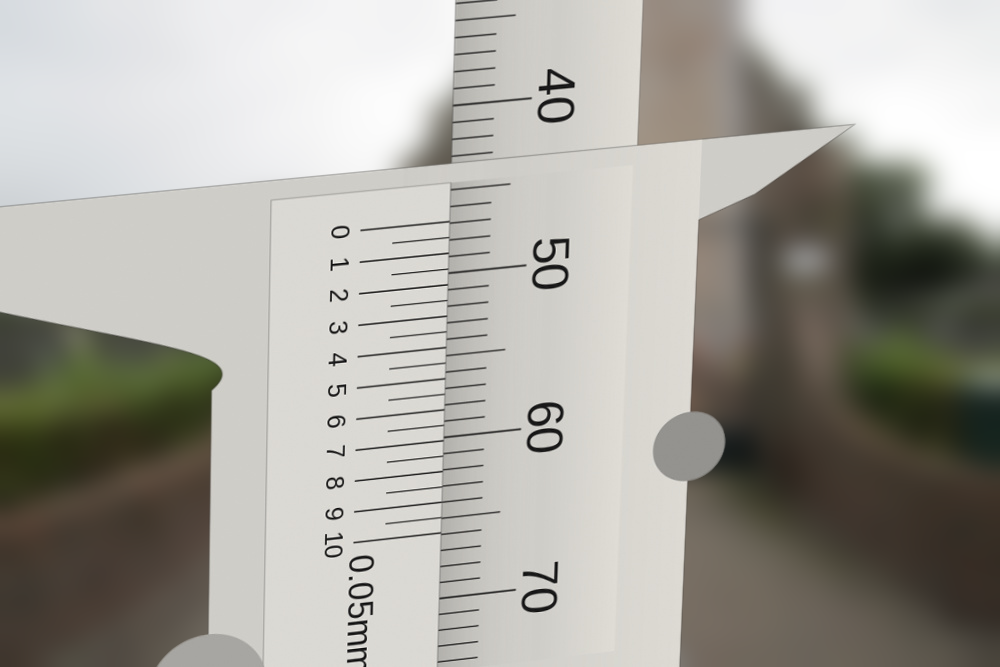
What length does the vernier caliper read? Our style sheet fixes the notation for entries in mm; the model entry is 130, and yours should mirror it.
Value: 46.9
